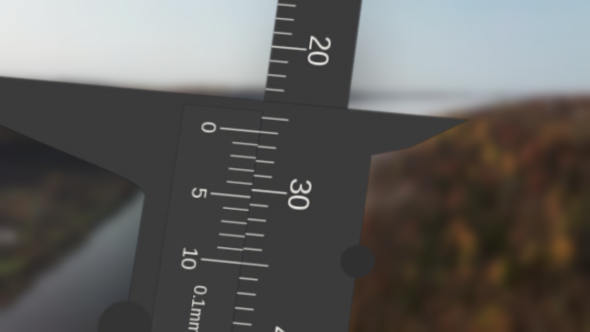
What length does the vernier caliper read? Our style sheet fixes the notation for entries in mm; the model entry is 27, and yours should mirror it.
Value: 26.0
